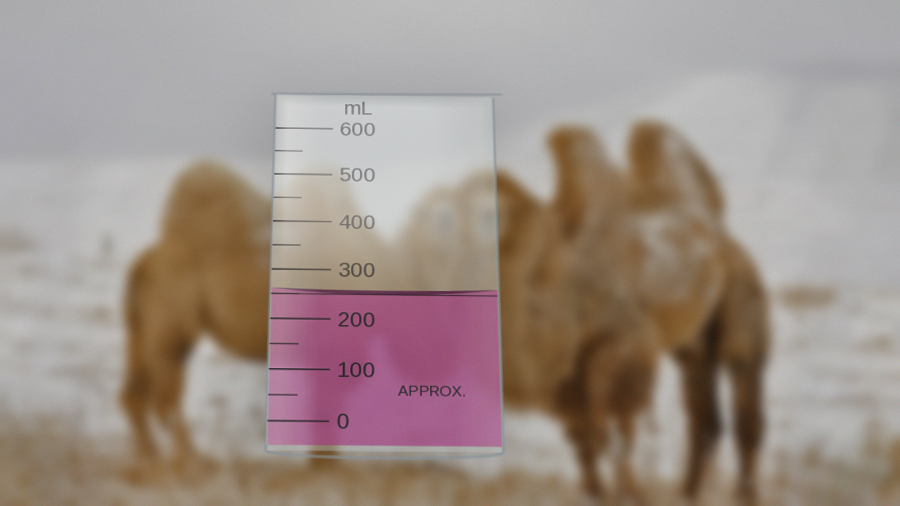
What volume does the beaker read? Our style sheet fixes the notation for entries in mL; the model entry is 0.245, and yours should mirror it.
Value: 250
